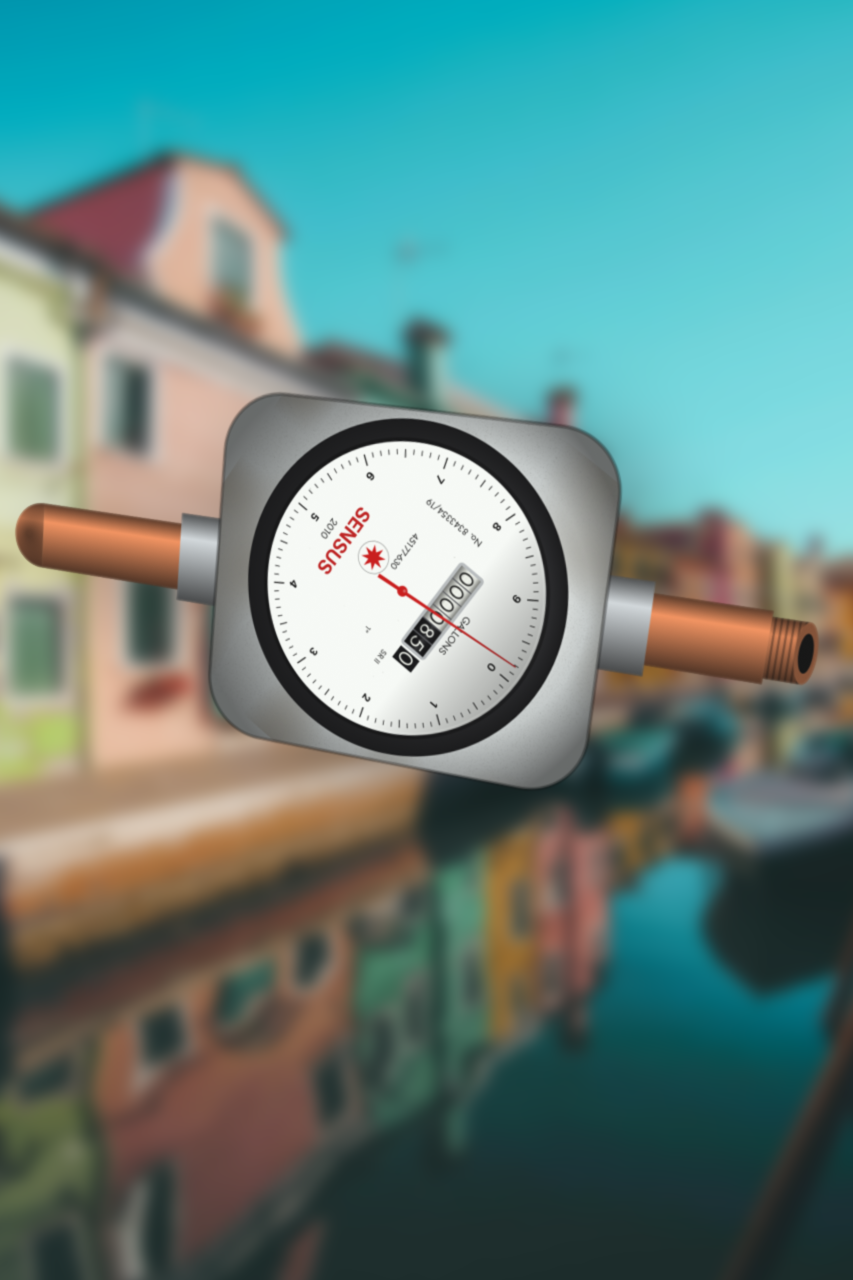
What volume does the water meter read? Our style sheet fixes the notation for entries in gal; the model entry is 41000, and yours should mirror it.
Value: 849.8
